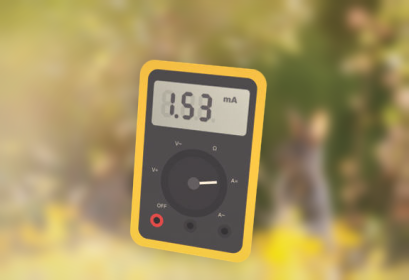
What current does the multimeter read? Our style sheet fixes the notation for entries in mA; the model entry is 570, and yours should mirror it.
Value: 1.53
